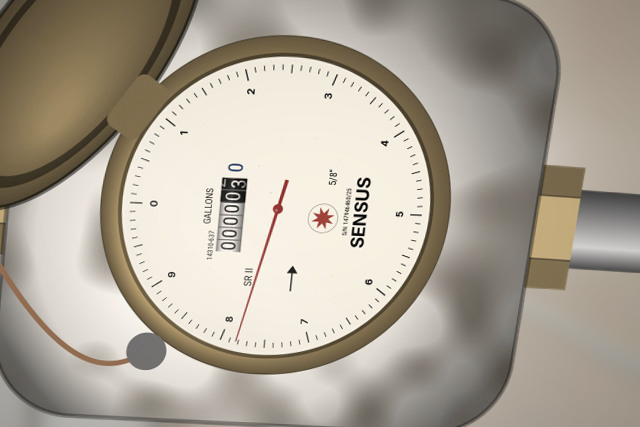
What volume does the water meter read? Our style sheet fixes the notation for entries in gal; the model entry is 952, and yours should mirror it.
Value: 27.8
